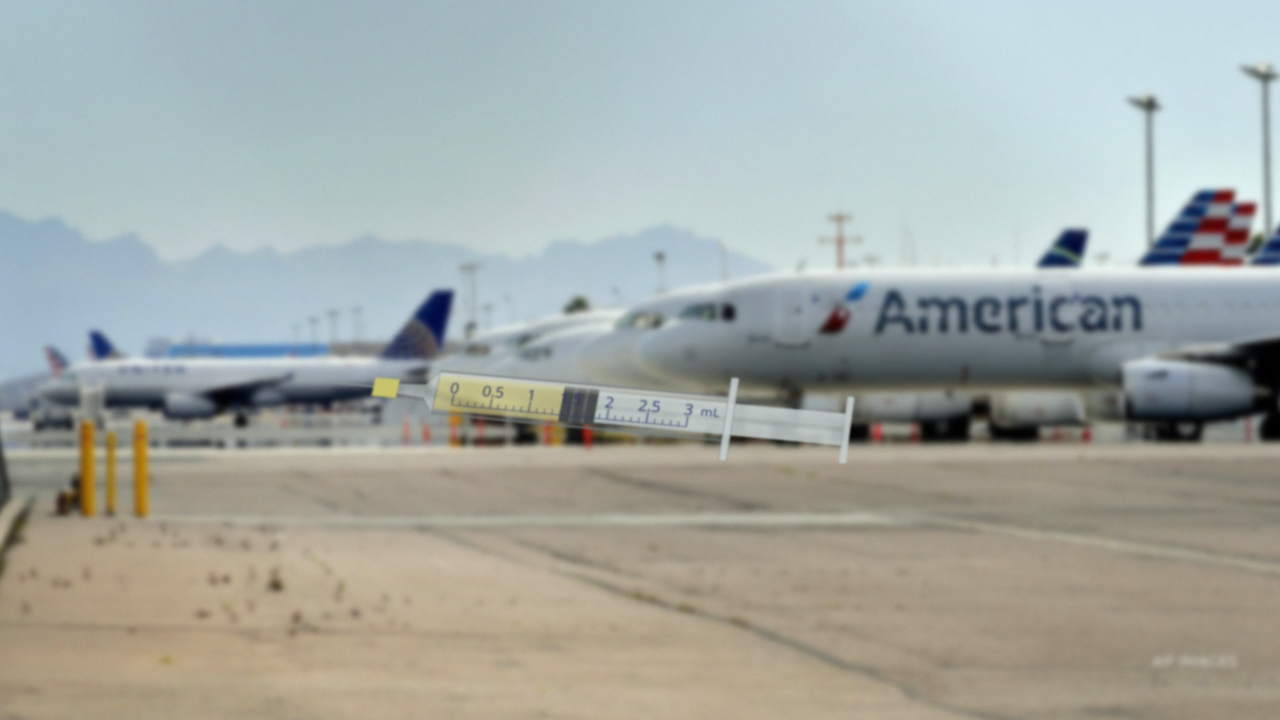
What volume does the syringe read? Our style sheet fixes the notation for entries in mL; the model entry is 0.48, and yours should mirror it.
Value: 1.4
